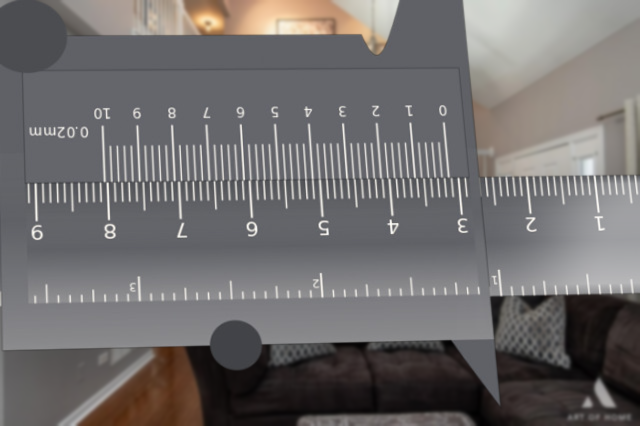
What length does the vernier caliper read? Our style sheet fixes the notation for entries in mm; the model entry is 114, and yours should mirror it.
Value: 31.4
